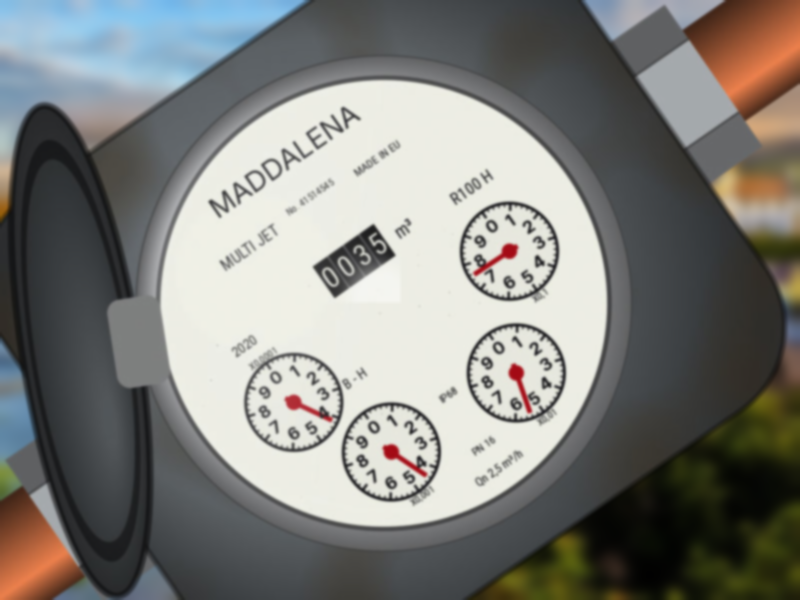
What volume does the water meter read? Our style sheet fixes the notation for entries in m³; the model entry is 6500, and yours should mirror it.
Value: 35.7544
